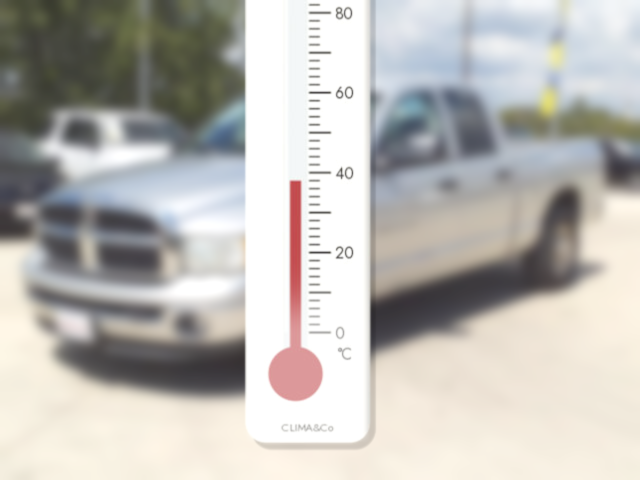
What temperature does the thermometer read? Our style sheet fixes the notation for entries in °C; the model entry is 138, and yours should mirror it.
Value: 38
